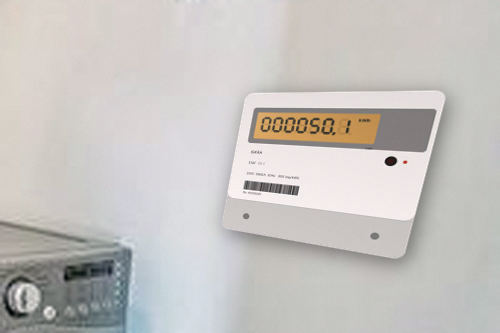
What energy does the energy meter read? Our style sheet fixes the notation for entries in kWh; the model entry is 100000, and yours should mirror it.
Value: 50.1
